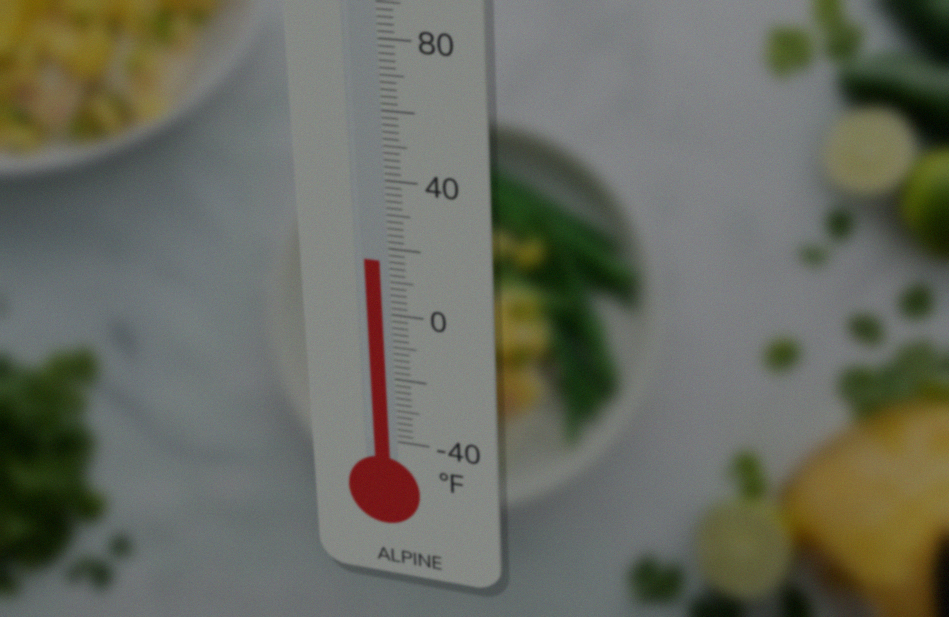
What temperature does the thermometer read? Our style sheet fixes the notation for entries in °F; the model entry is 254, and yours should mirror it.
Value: 16
